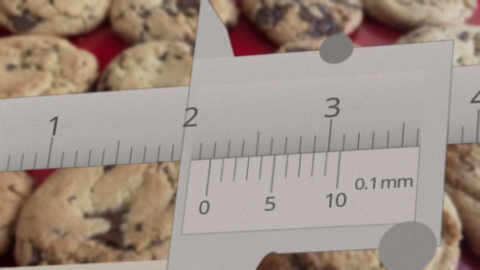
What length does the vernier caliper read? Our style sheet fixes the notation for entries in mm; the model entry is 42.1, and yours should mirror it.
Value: 21.8
